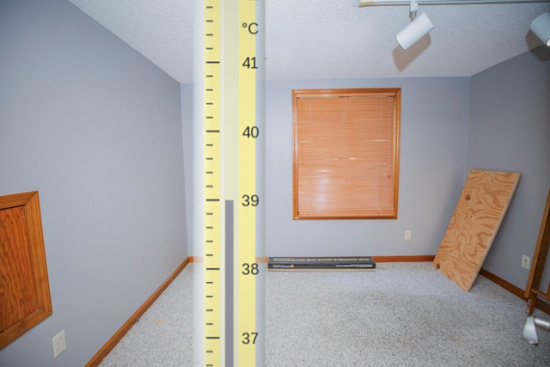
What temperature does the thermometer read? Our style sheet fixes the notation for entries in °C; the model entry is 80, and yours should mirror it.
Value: 39
